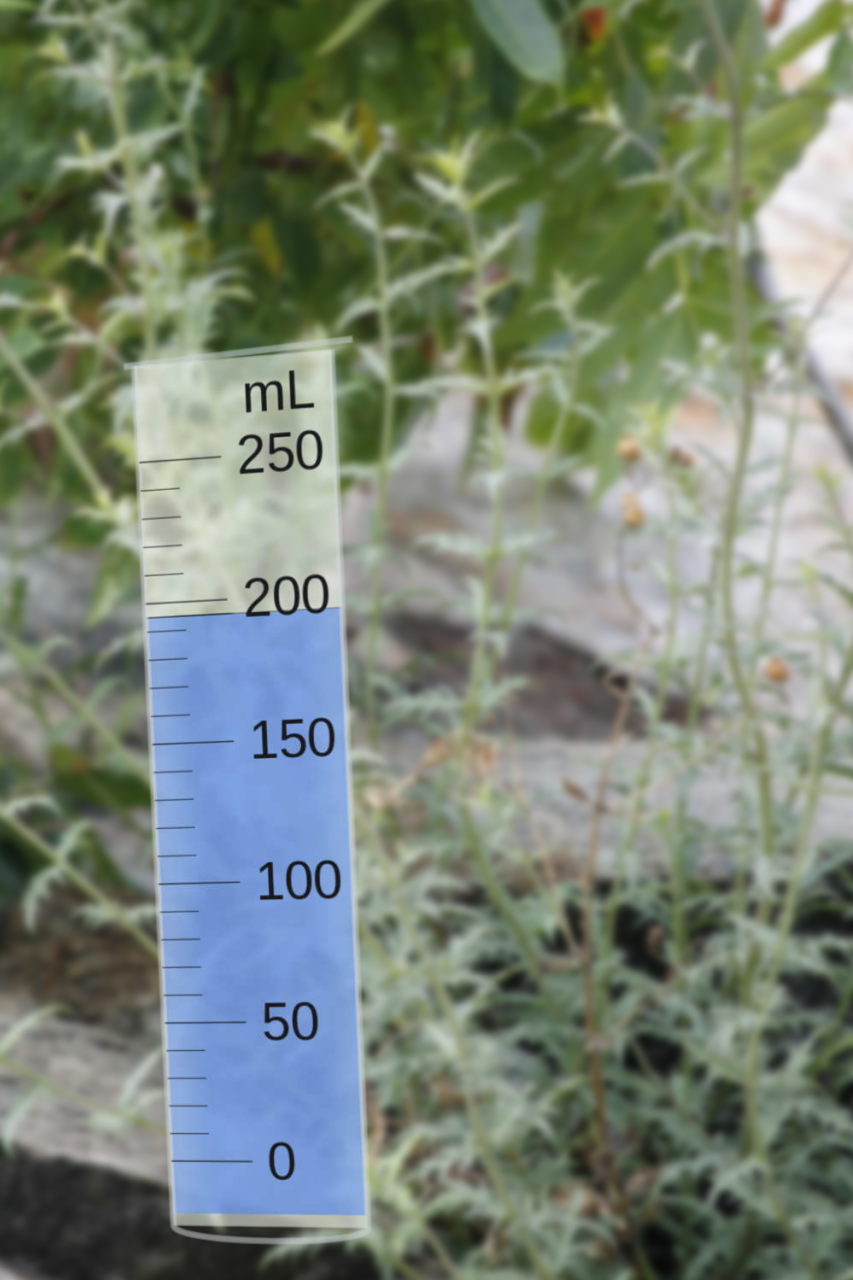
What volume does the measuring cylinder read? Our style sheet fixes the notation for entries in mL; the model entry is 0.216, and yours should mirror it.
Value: 195
